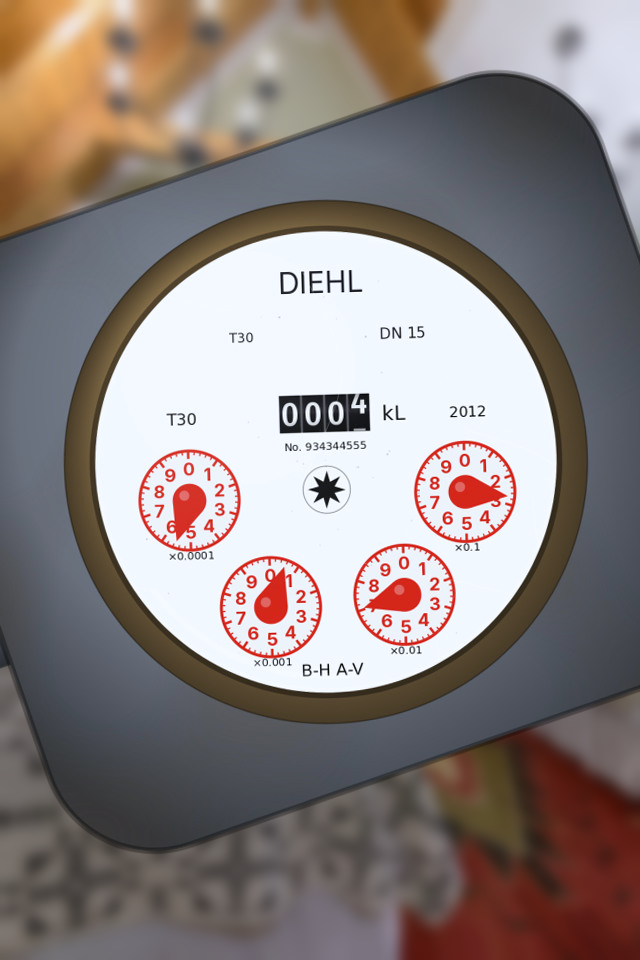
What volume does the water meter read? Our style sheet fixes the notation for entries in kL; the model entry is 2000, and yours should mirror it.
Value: 4.2705
